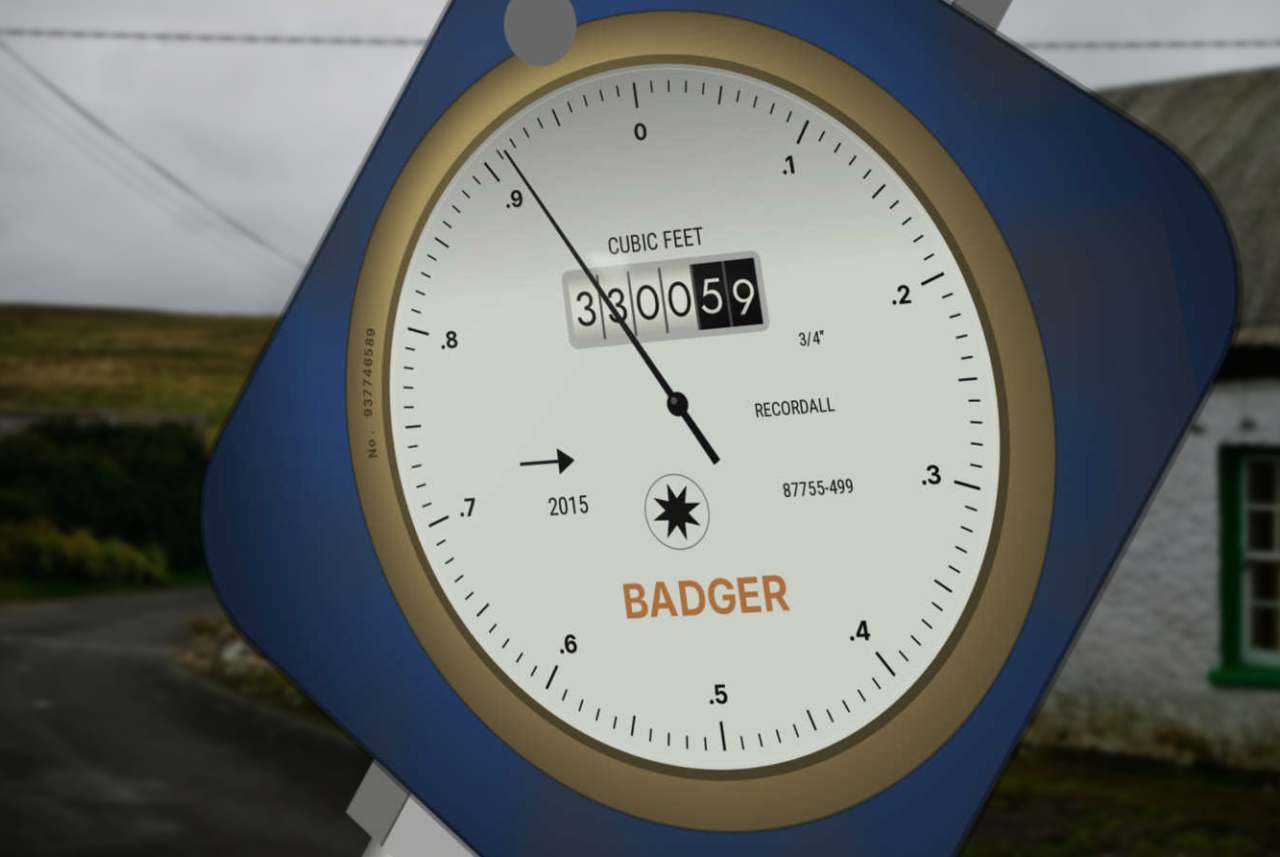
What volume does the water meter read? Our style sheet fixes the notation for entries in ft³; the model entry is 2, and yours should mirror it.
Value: 330058.91
